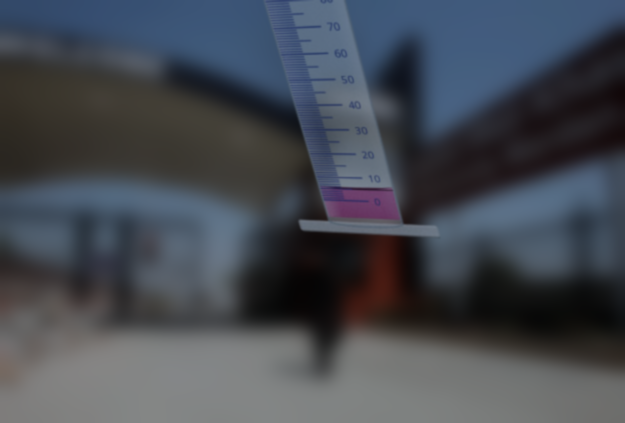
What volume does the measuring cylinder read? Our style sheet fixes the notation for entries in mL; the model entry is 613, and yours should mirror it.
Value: 5
